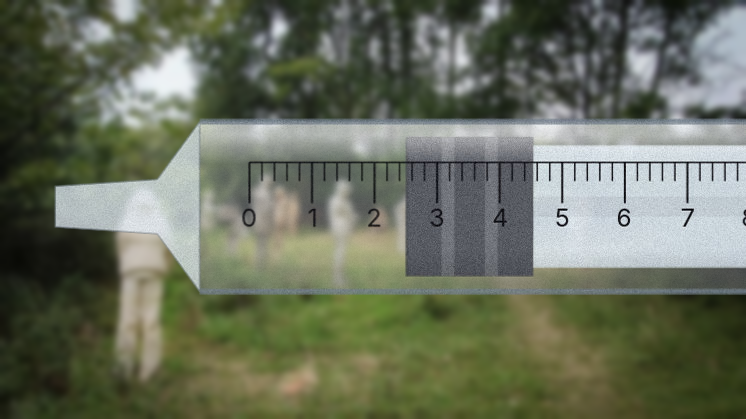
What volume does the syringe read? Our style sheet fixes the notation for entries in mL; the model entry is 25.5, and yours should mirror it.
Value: 2.5
